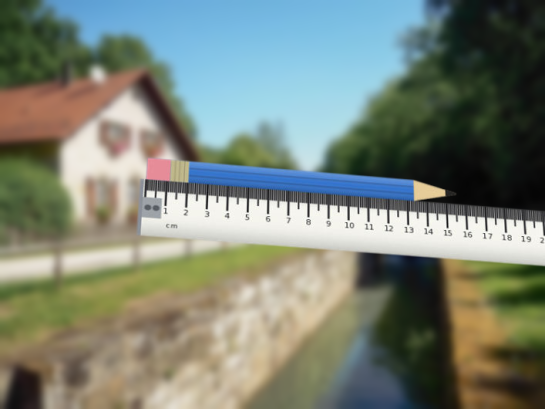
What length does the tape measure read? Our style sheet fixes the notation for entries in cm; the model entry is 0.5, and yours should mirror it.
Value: 15.5
